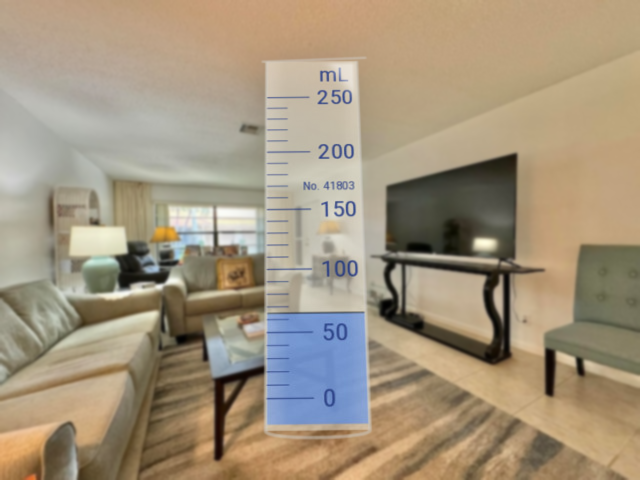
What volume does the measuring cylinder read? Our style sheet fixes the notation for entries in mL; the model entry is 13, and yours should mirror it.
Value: 65
